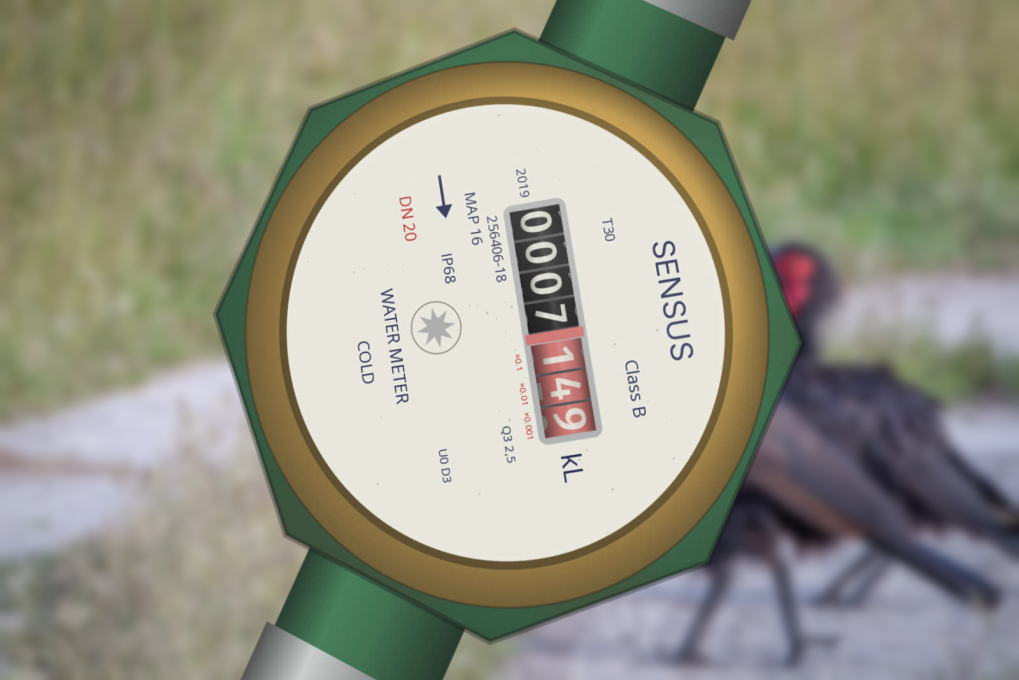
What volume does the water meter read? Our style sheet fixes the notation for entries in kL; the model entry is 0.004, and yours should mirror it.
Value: 7.149
